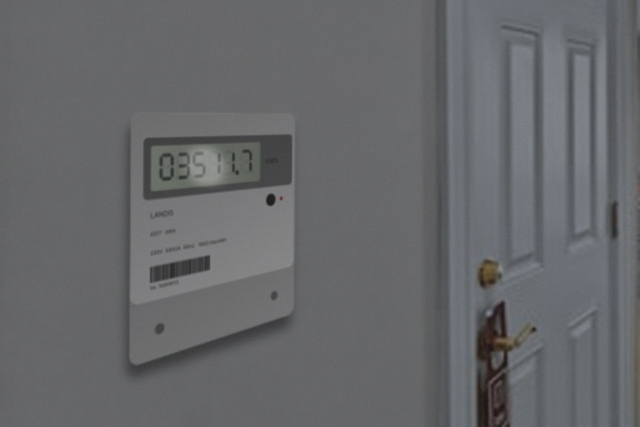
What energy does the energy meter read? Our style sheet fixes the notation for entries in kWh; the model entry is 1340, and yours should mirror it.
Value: 3511.7
